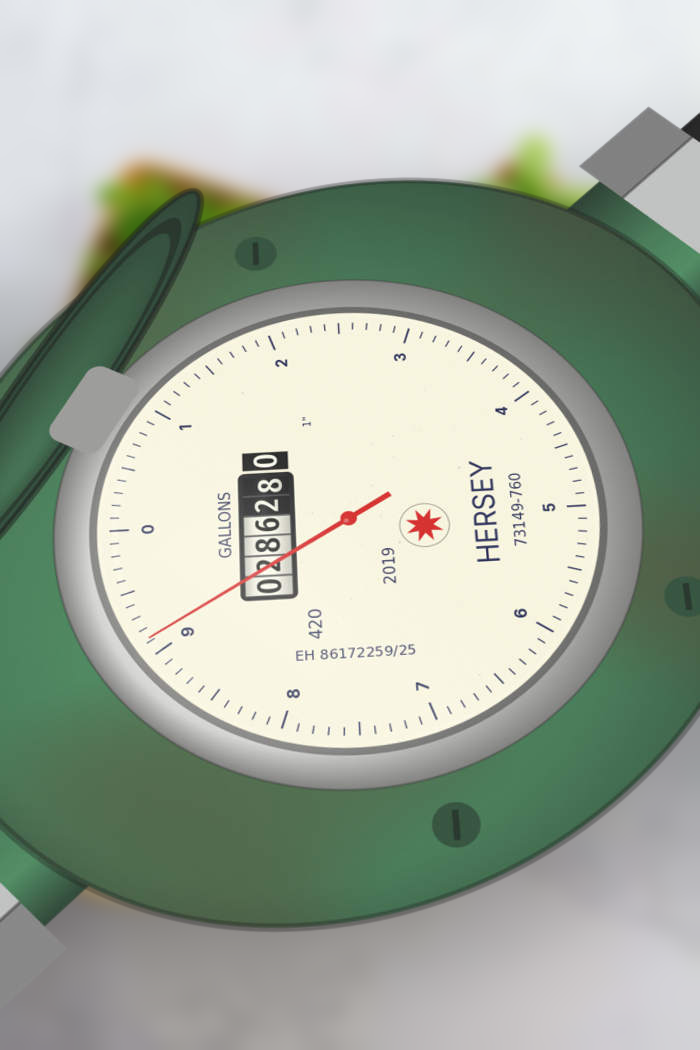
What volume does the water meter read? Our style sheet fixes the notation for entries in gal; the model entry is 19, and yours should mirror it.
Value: 286279.1
